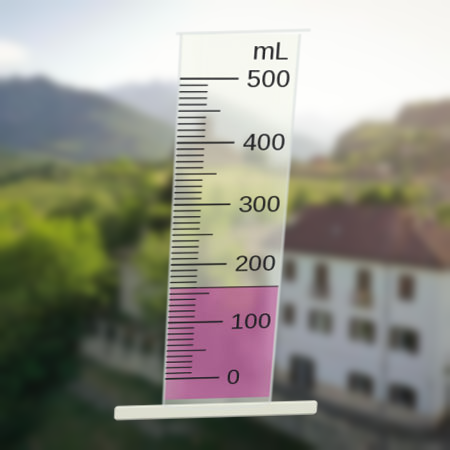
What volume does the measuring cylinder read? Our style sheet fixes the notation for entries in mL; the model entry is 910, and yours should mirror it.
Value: 160
